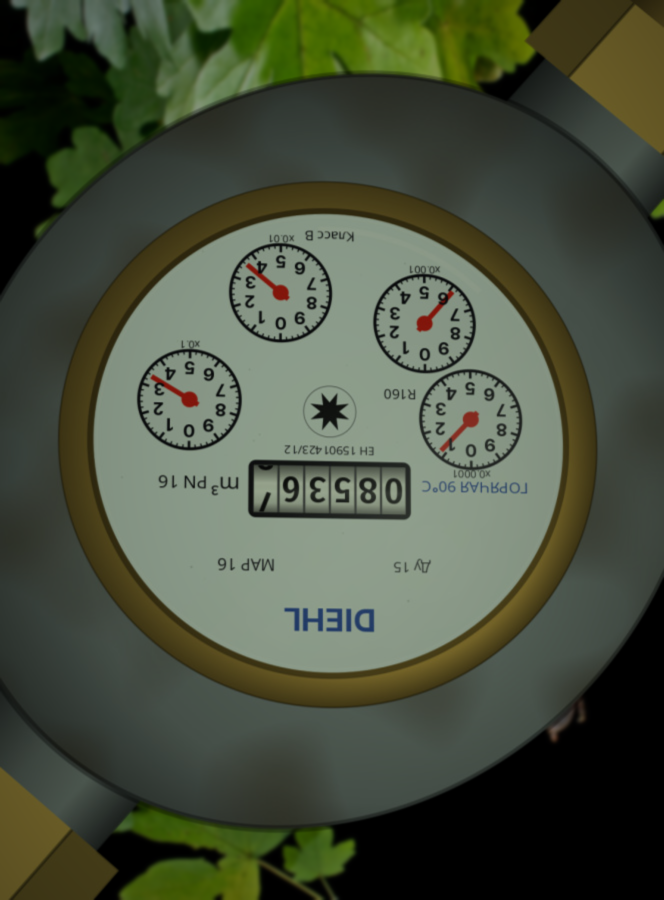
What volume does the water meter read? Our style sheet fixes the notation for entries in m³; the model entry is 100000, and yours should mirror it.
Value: 85367.3361
